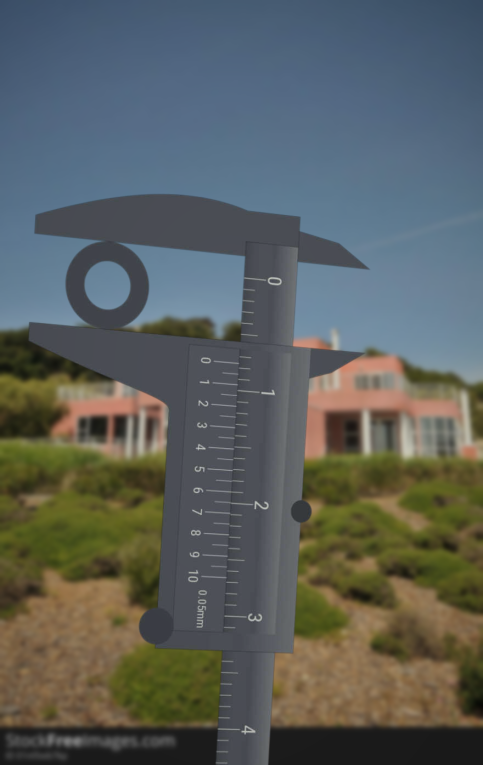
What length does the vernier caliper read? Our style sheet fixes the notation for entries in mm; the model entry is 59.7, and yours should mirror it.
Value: 7.6
